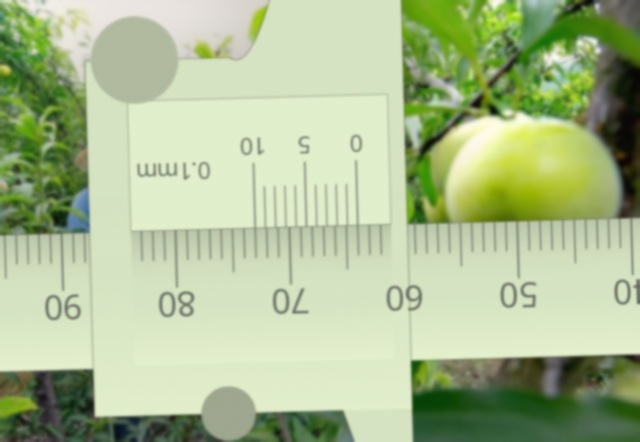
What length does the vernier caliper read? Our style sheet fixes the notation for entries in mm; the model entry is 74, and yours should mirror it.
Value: 64.0
